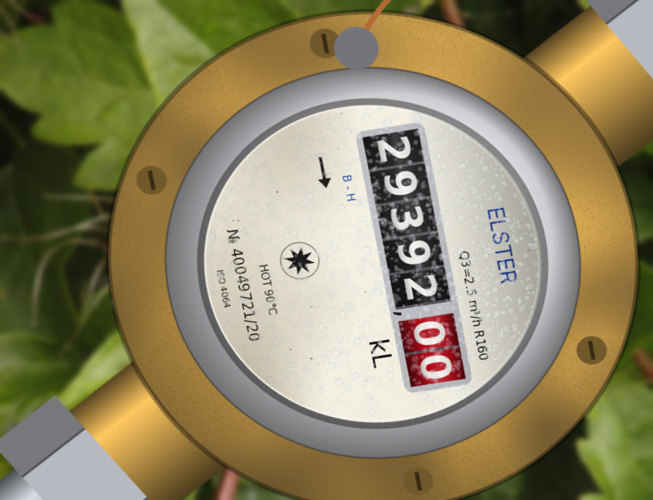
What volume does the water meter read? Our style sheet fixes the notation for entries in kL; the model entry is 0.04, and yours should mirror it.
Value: 29392.00
